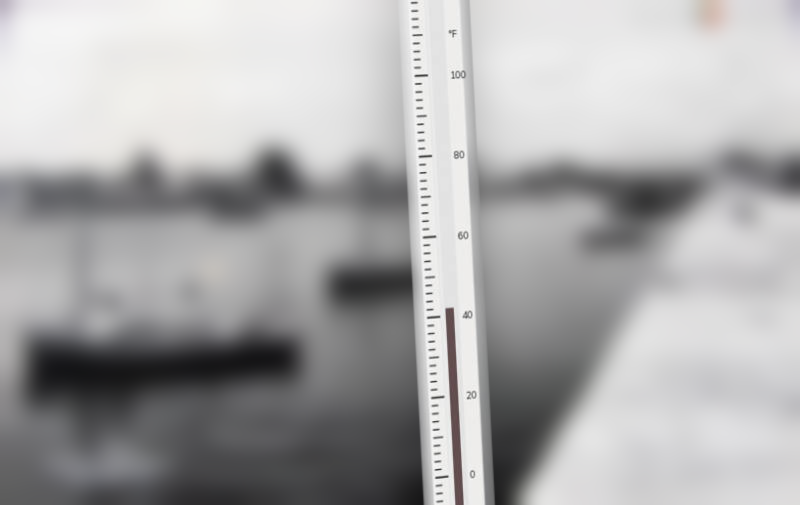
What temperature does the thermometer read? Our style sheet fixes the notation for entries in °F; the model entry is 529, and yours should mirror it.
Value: 42
